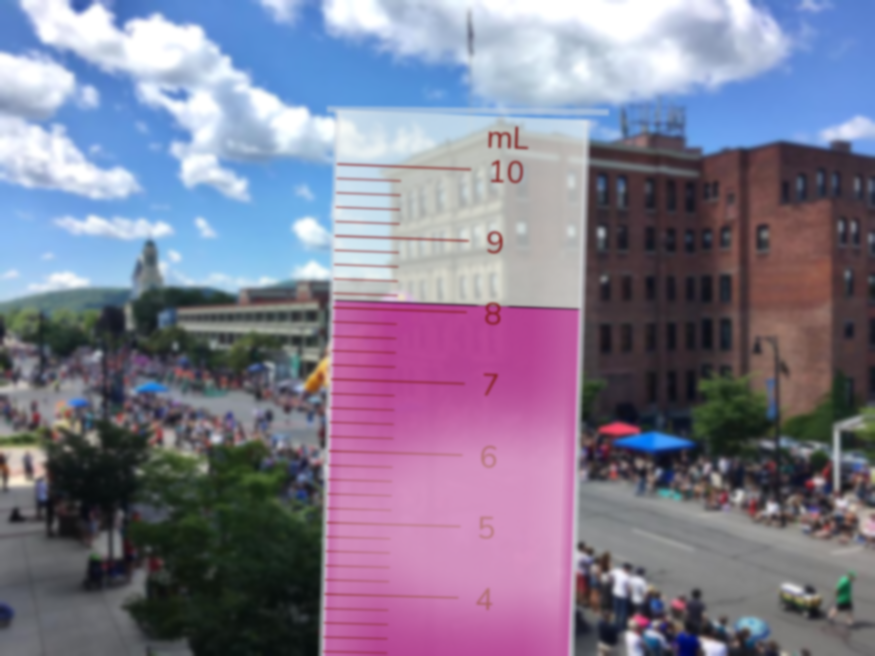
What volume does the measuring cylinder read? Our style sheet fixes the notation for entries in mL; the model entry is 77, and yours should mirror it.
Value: 8.1
